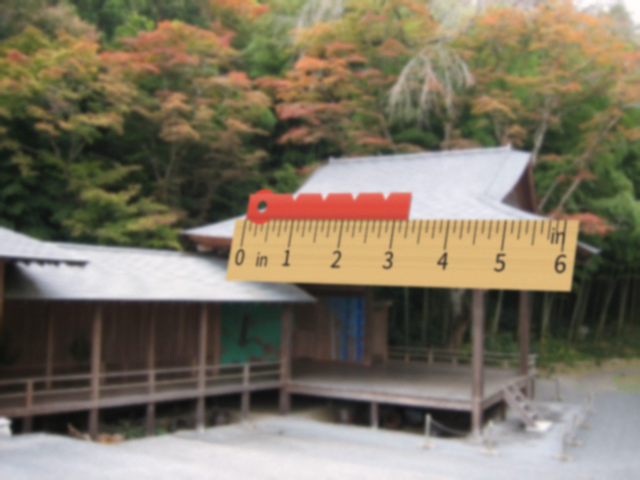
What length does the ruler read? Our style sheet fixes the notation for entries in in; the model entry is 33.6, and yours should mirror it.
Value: 3.25
